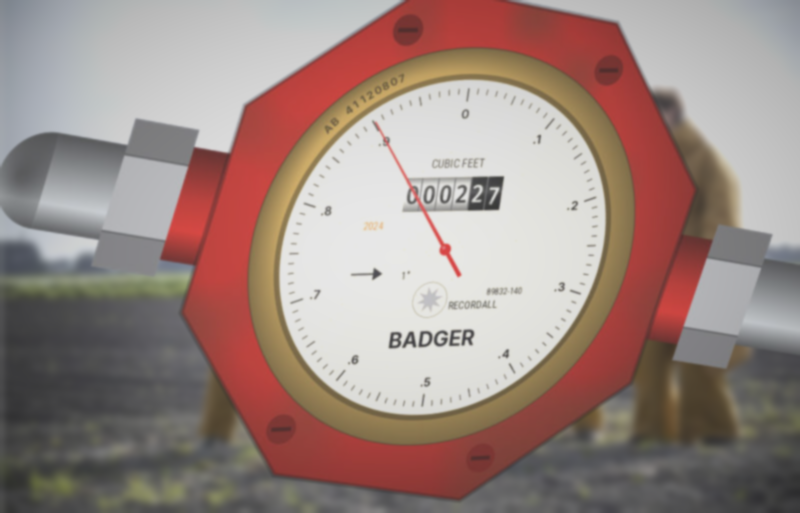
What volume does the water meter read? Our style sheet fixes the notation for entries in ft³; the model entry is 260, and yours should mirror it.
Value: 226.90
